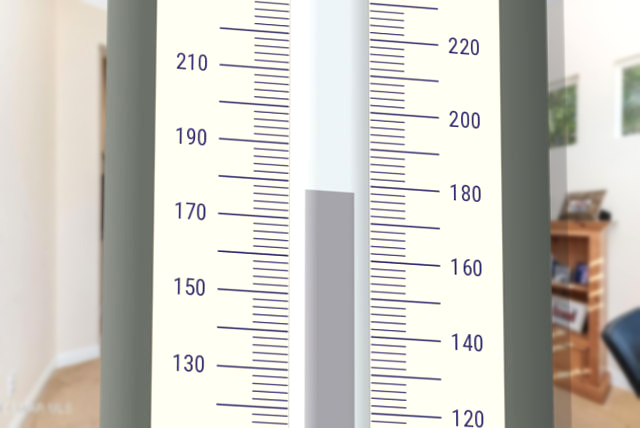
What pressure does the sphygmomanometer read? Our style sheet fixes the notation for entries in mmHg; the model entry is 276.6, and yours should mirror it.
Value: 178
